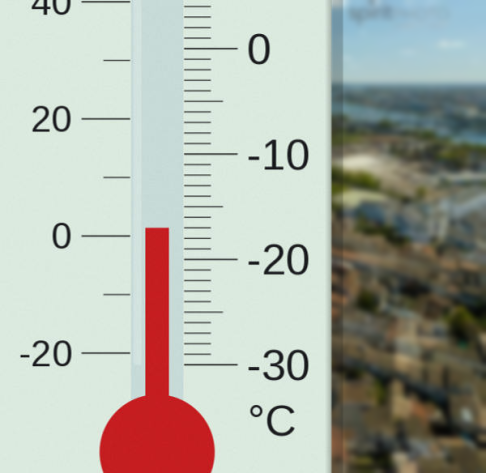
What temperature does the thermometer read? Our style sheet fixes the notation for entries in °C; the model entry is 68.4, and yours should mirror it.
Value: -17
